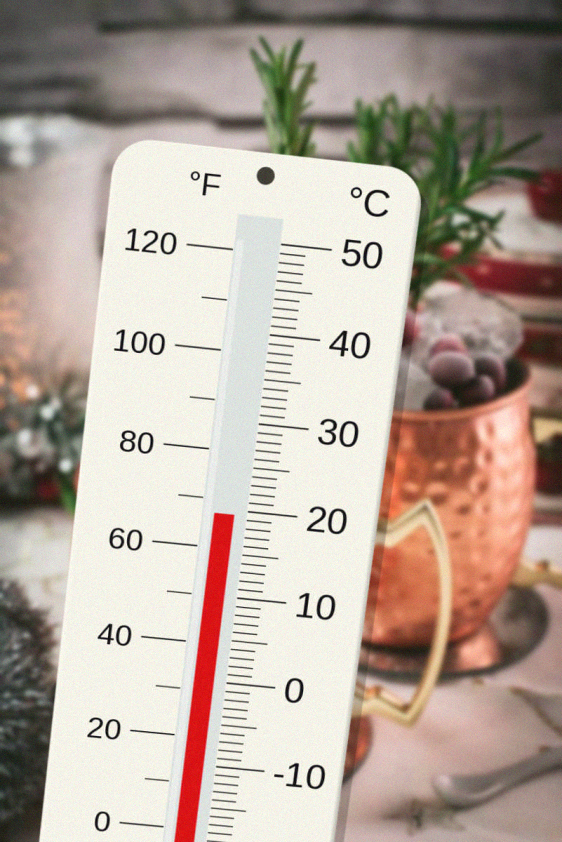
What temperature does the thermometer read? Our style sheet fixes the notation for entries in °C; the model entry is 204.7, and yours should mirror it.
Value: 19.5
